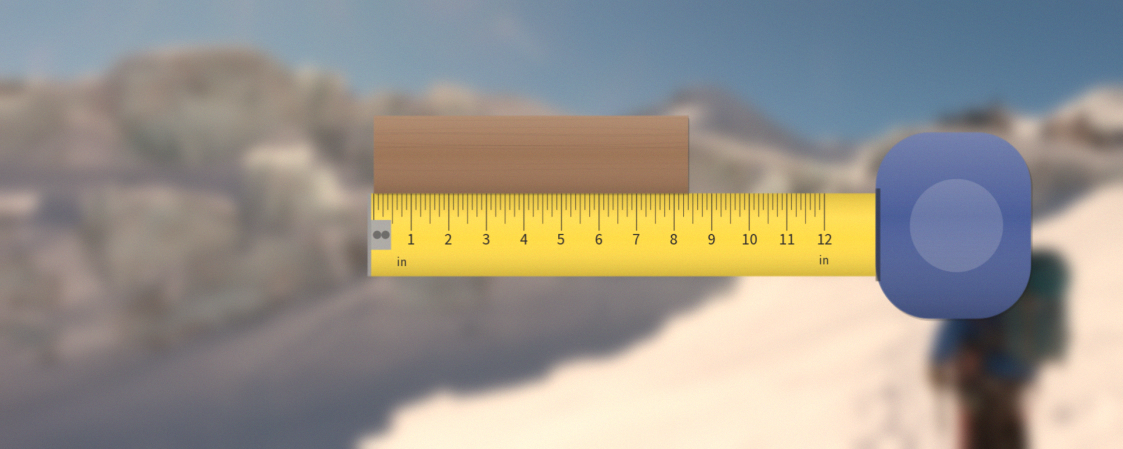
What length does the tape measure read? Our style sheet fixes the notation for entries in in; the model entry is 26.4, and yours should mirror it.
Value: 8.375
